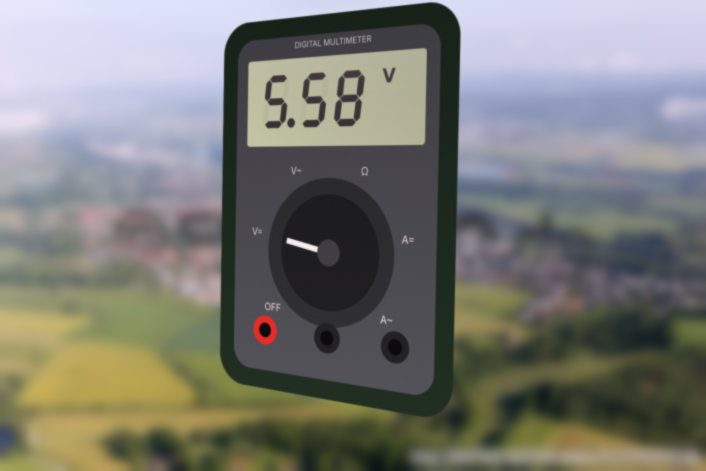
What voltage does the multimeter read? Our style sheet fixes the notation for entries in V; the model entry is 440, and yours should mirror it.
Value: 5.58
